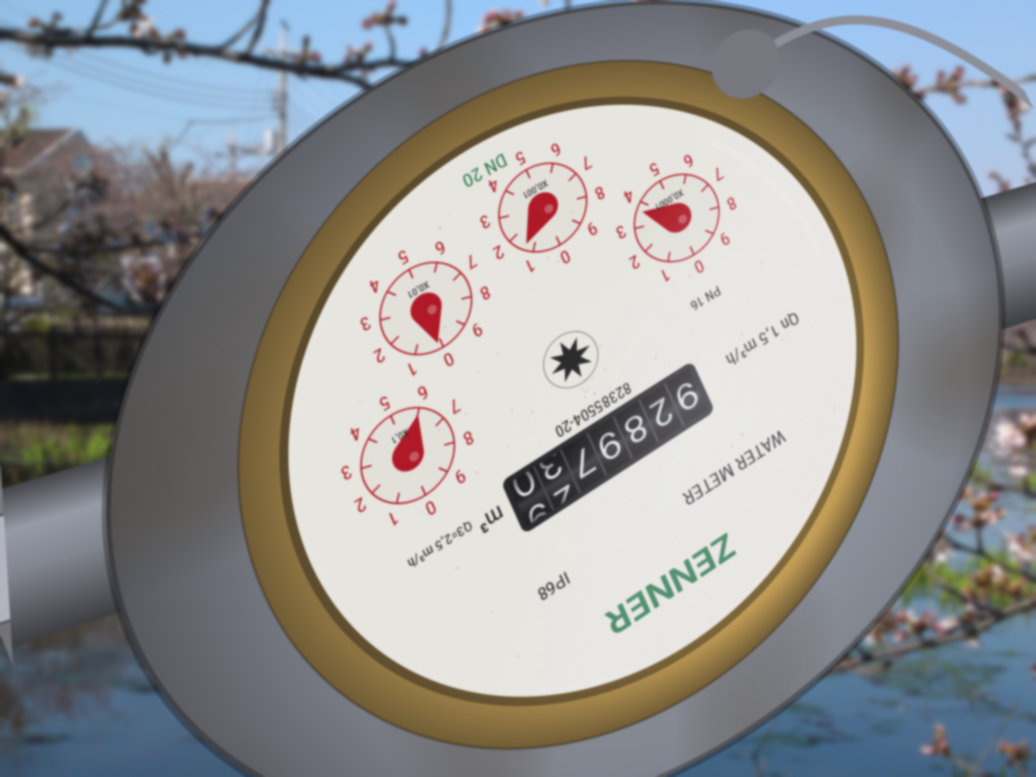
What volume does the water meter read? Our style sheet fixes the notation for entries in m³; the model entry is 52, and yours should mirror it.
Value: 9289729.6013
